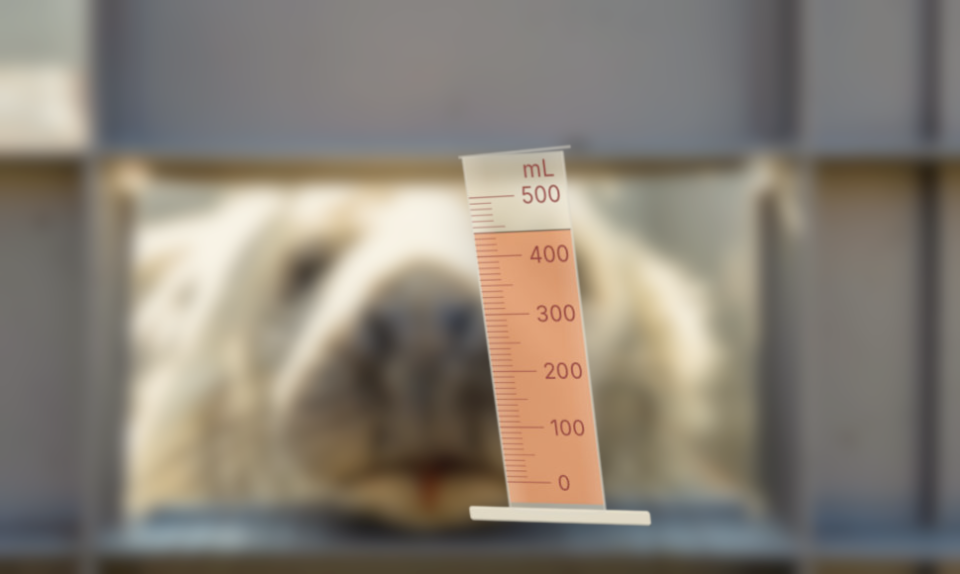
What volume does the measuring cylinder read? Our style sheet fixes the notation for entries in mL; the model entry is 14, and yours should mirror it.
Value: 440
